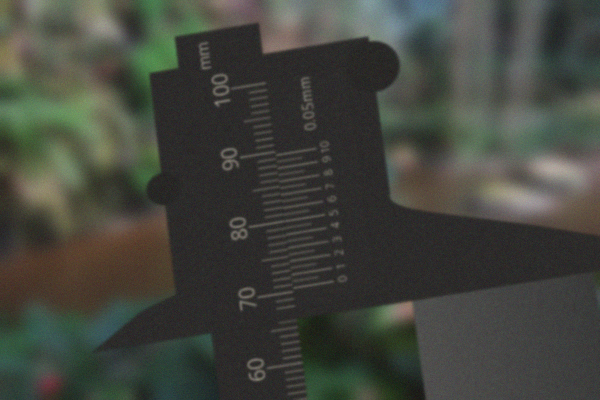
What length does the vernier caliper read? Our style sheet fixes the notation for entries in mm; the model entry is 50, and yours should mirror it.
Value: 70.5
